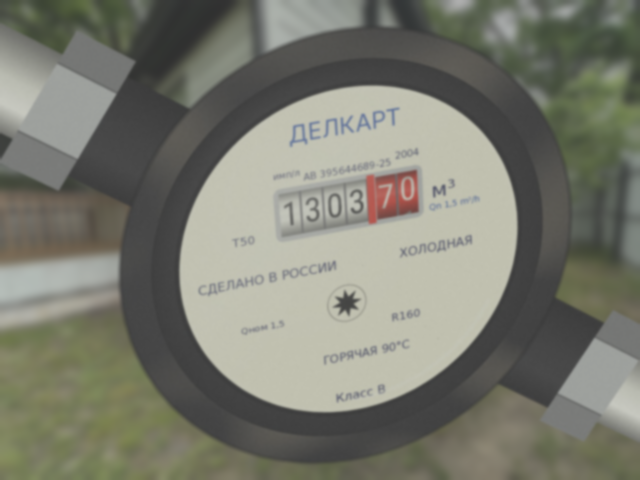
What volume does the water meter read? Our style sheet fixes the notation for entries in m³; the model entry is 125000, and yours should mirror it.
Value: 1303.70
